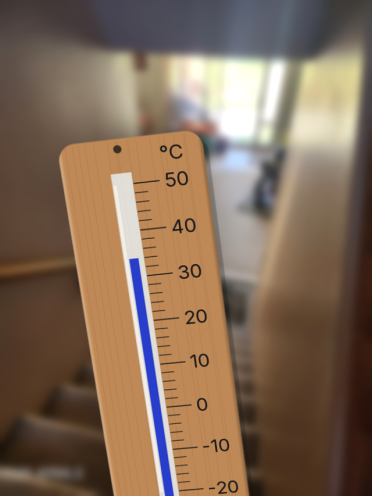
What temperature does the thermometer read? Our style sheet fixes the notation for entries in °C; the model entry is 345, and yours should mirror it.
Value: 34
